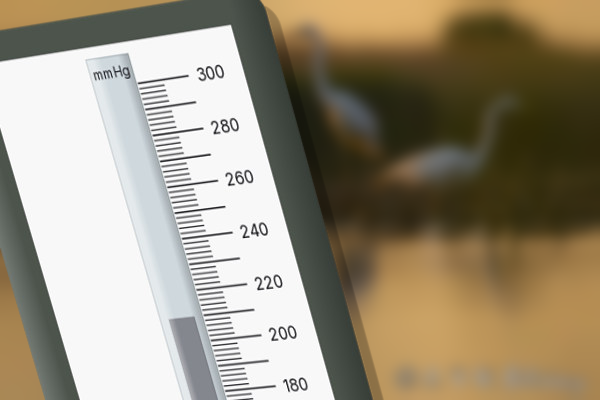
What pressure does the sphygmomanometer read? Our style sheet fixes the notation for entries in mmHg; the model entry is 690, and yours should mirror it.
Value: 210
